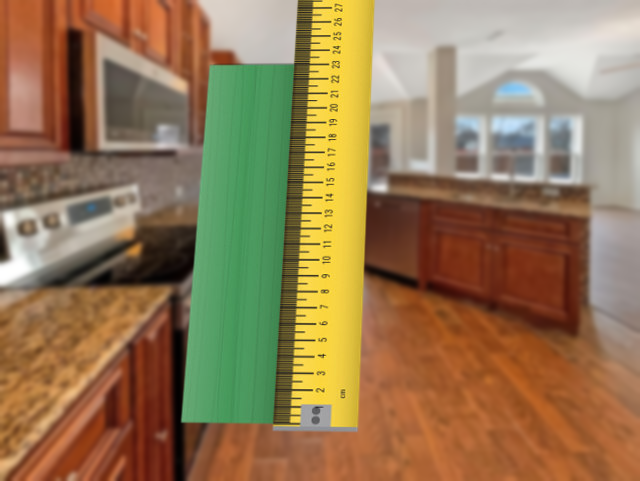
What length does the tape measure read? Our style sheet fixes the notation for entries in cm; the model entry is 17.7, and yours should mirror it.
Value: 23
